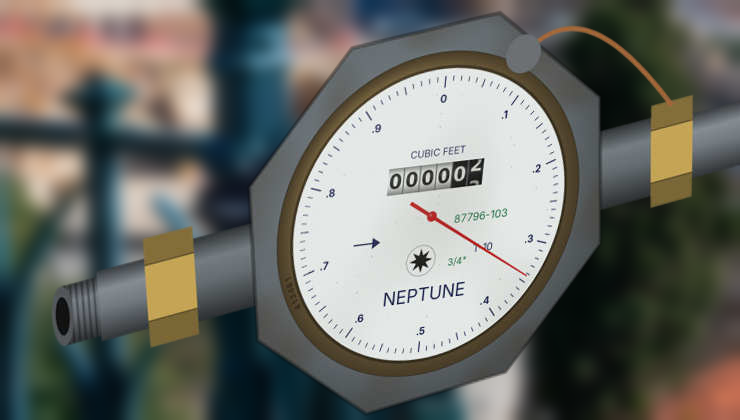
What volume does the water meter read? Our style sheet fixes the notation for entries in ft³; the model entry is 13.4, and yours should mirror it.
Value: 2.34
